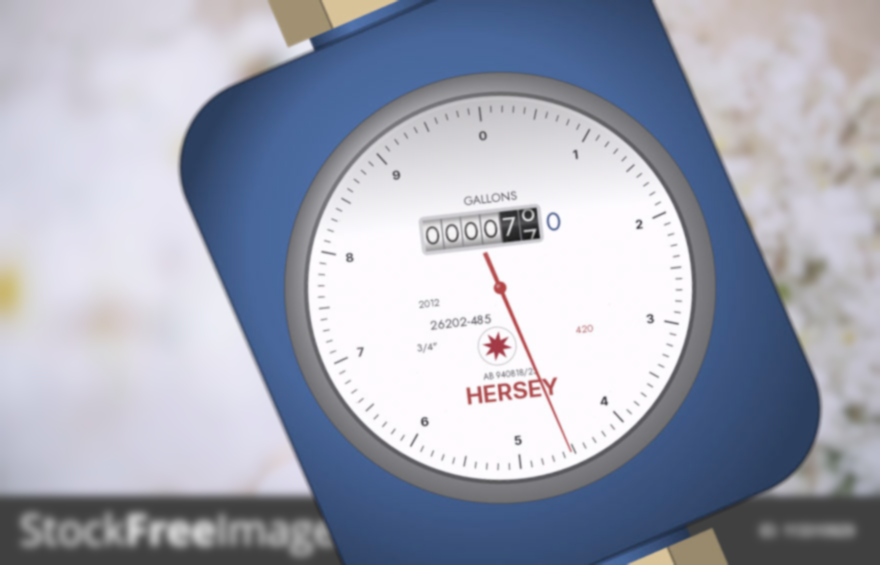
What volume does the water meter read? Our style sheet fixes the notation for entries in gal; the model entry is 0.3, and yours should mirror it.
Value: 764.5
